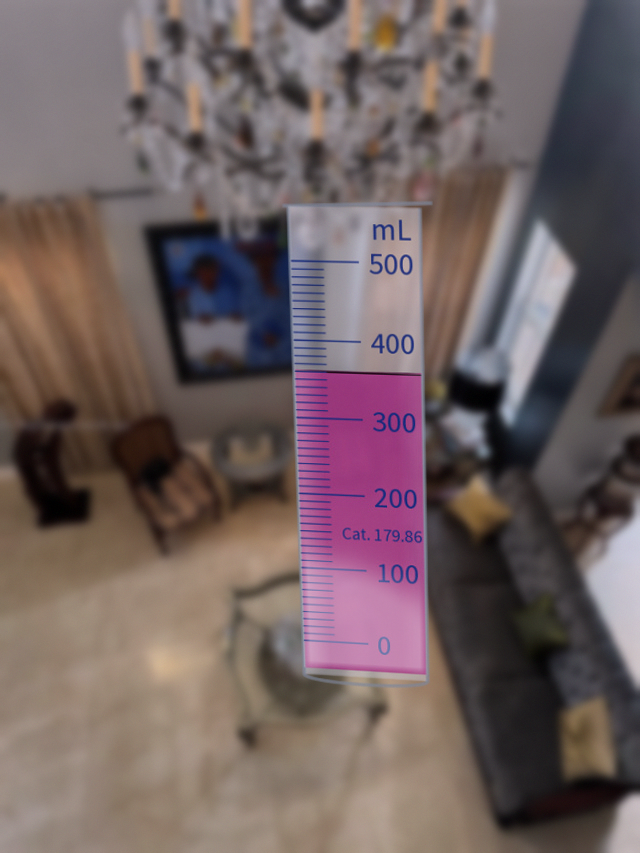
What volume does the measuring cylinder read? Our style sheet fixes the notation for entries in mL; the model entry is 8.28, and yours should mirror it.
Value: 360
